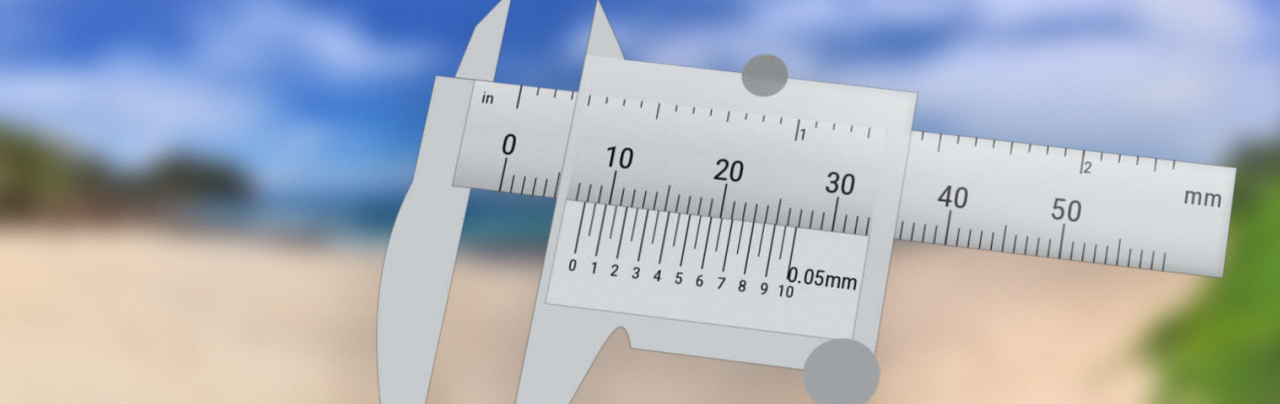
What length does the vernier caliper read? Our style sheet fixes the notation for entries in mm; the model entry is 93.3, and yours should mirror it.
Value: 7.8
